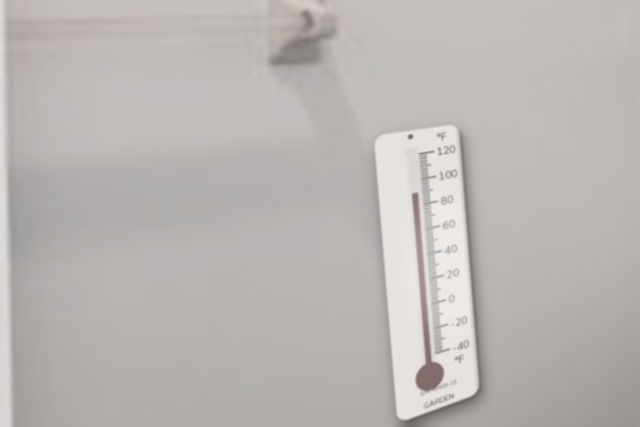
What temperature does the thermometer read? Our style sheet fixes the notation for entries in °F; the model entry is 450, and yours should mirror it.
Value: 90
